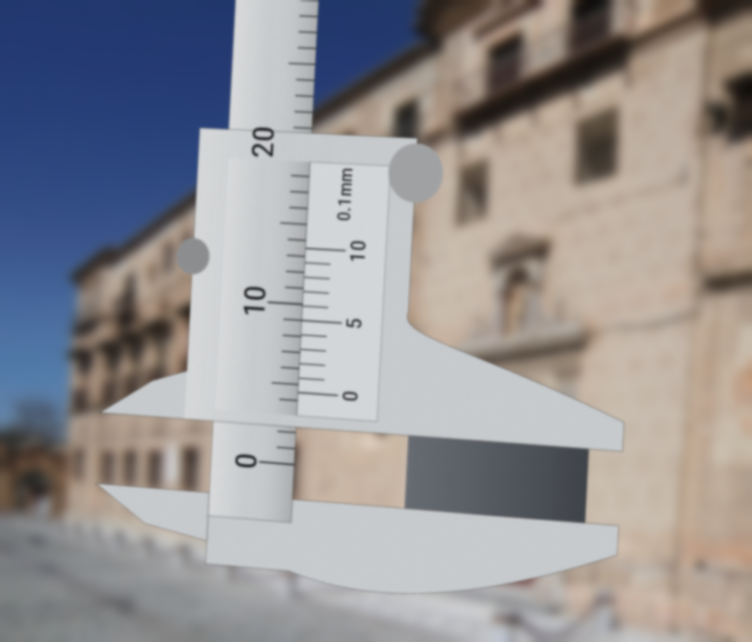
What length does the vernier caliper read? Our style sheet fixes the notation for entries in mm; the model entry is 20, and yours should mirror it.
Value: 4.5
